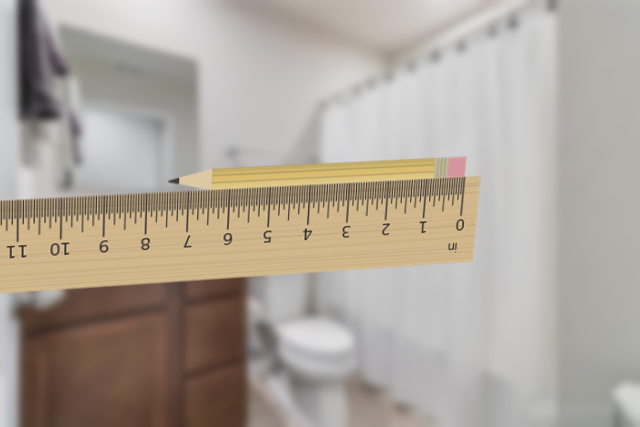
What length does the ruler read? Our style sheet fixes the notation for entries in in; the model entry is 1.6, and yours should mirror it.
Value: 7.5
